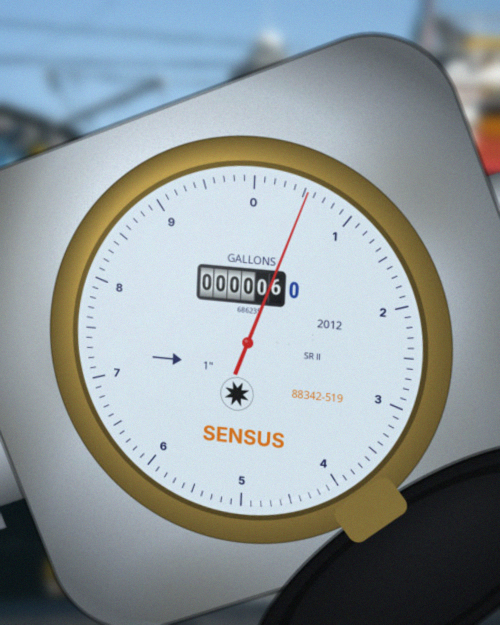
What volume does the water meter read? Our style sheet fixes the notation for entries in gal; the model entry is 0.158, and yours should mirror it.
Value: 60.5
